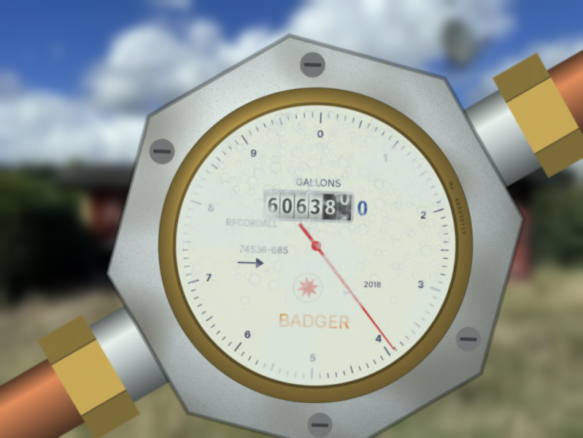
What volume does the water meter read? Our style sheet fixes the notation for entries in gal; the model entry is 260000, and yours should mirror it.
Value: 6063803.9
